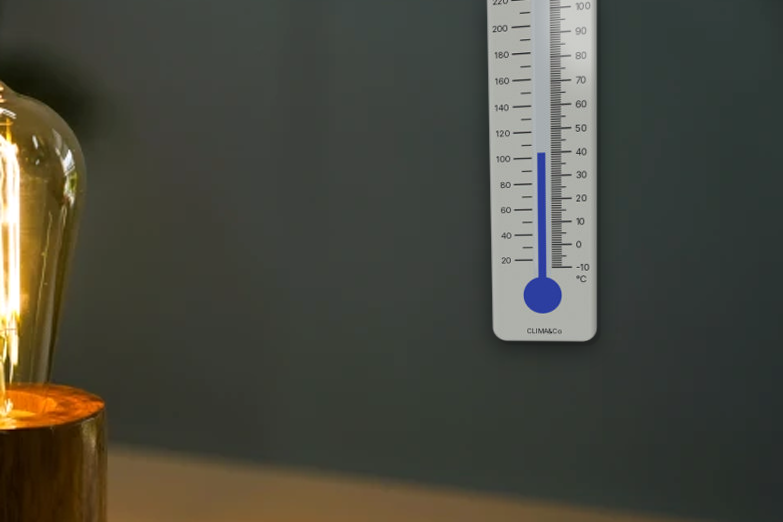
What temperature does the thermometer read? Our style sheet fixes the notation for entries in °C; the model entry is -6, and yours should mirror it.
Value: 40
